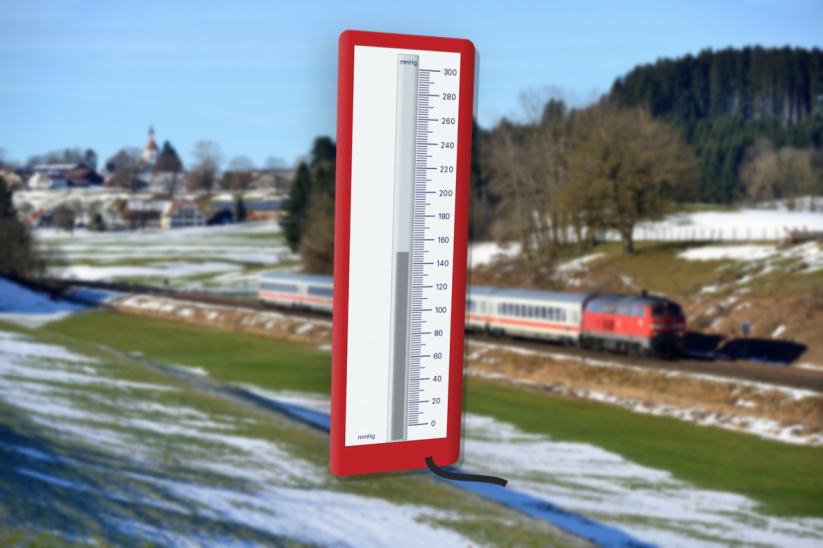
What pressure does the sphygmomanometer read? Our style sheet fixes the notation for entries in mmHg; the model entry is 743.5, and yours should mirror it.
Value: 150
